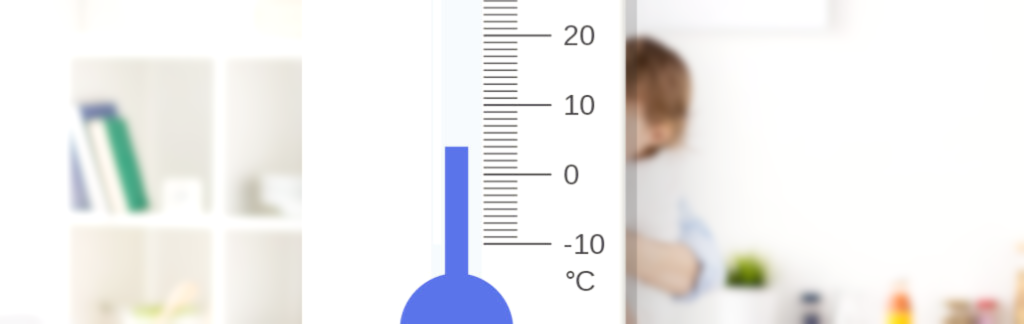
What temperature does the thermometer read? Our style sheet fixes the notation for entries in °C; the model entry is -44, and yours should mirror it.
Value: 4
